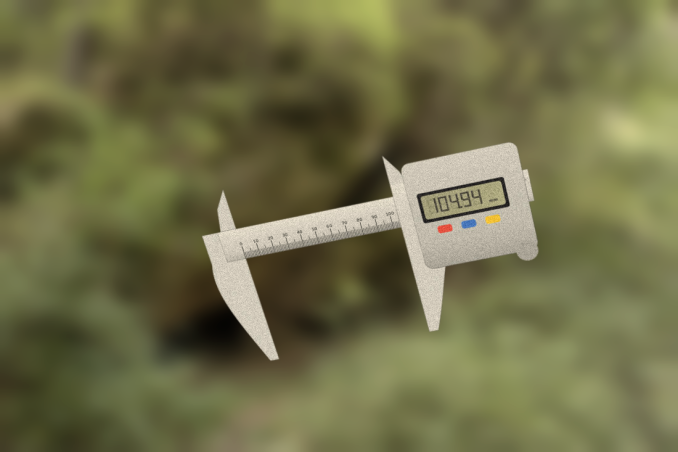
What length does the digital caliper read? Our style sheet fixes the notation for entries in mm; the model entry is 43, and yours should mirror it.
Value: 104.94
